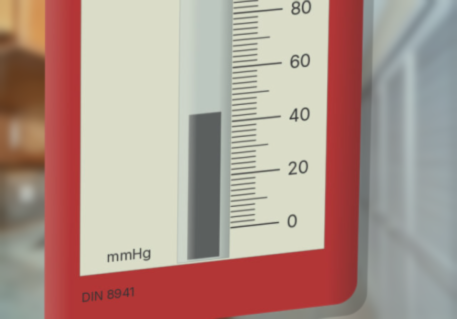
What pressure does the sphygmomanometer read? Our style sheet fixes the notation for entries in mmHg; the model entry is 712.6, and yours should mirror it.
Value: 44
